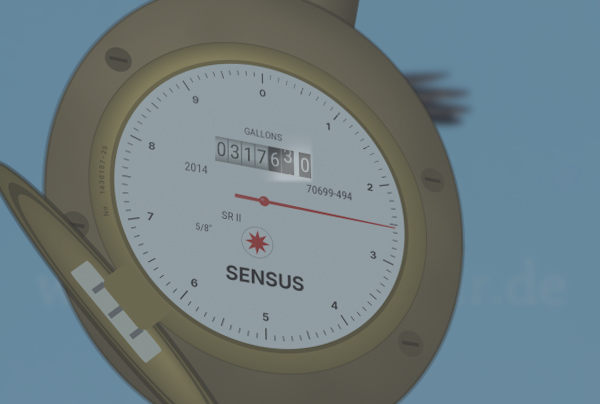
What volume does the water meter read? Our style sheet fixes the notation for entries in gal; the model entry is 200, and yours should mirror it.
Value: 317632.5
